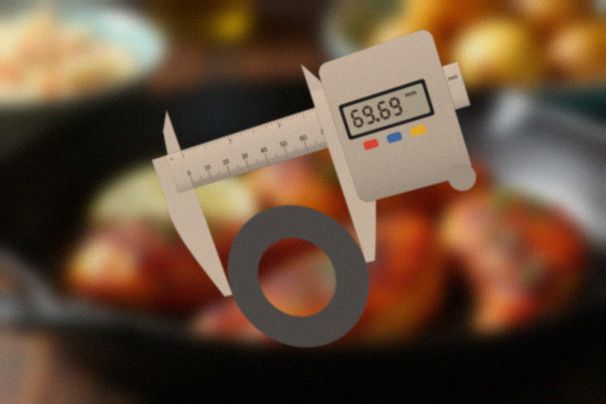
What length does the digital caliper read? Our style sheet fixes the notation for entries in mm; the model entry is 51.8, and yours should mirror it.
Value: 69.69
